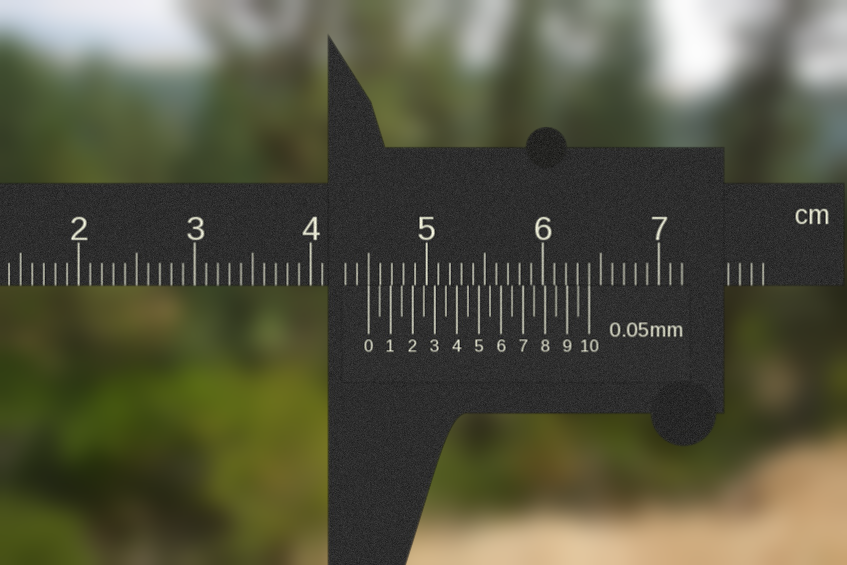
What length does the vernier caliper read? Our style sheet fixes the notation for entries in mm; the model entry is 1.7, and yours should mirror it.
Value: 45.0
